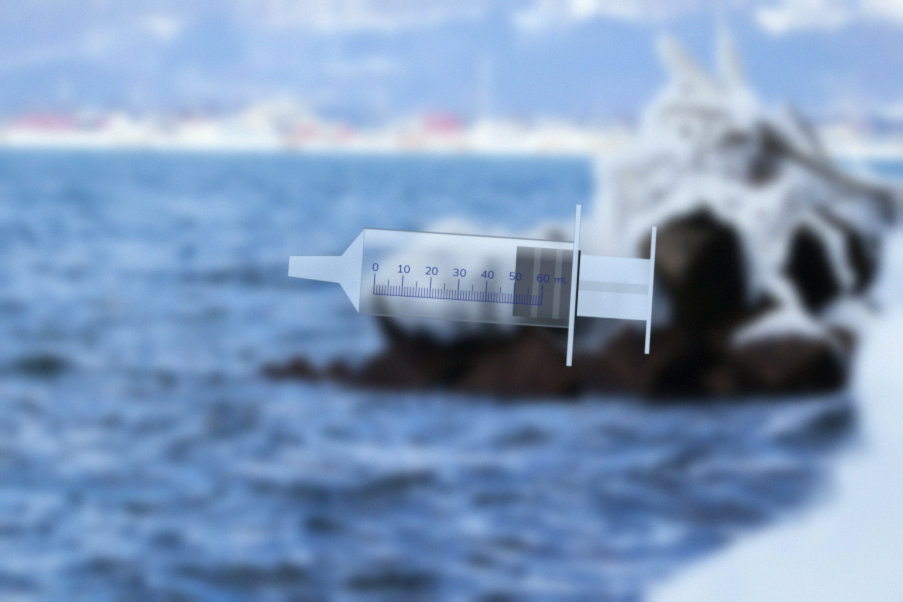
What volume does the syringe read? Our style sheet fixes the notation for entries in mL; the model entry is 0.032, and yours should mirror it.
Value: 50
